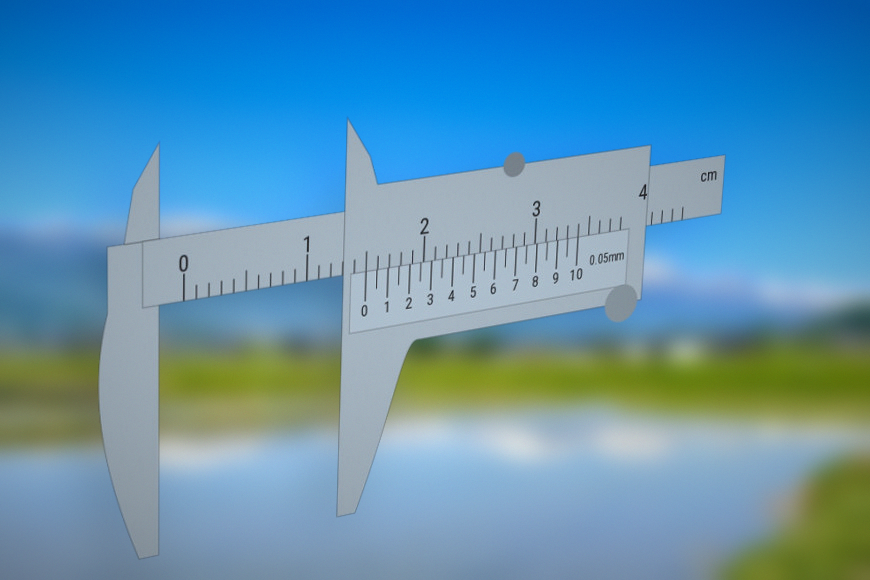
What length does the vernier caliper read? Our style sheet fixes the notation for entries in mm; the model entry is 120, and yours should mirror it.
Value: 15.0
